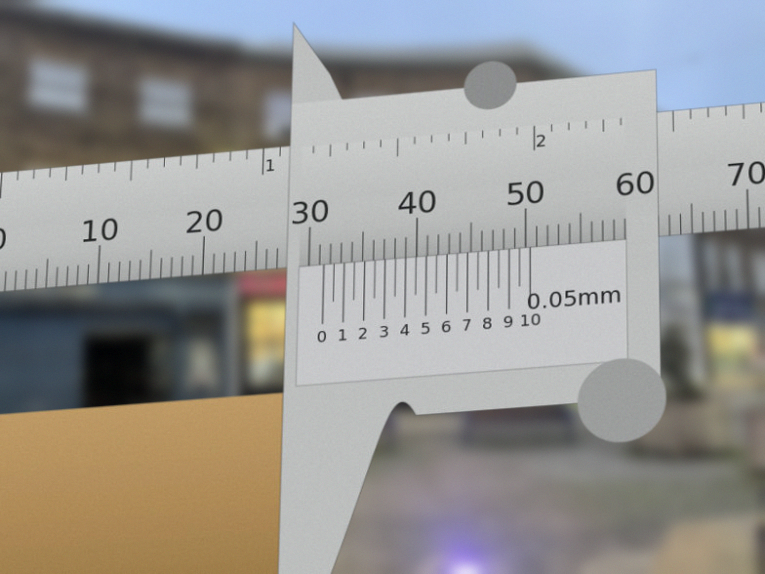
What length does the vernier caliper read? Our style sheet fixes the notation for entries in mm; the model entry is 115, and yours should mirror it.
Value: 31.4
